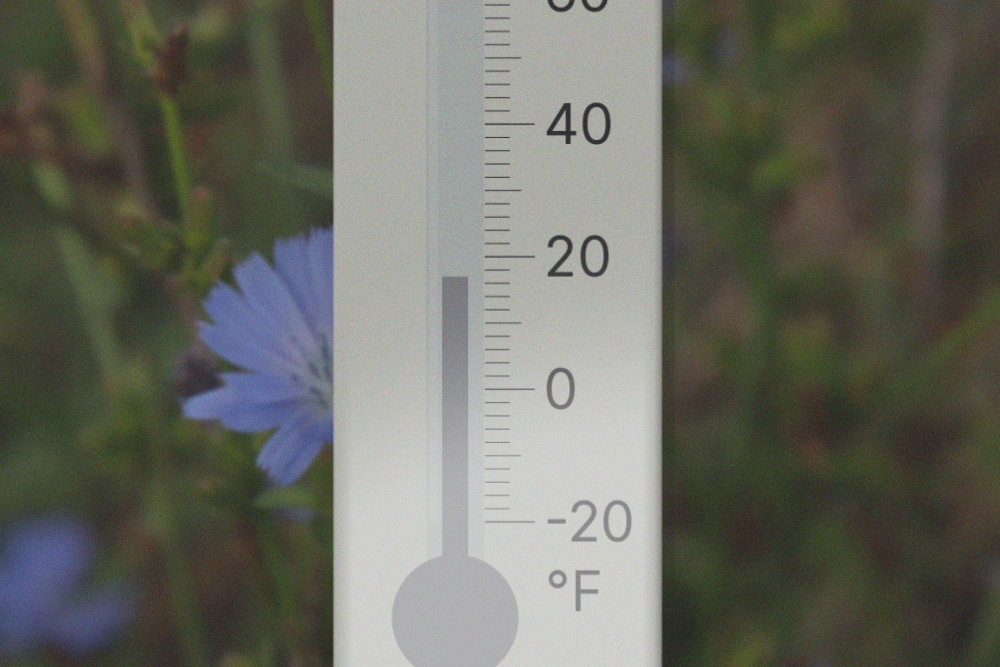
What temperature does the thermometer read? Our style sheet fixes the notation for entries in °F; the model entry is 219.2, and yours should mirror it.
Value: 17
